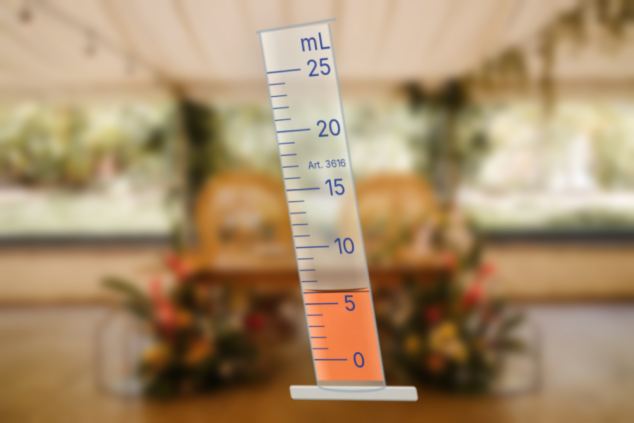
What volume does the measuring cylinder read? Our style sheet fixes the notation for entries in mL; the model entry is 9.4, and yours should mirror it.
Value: 6
